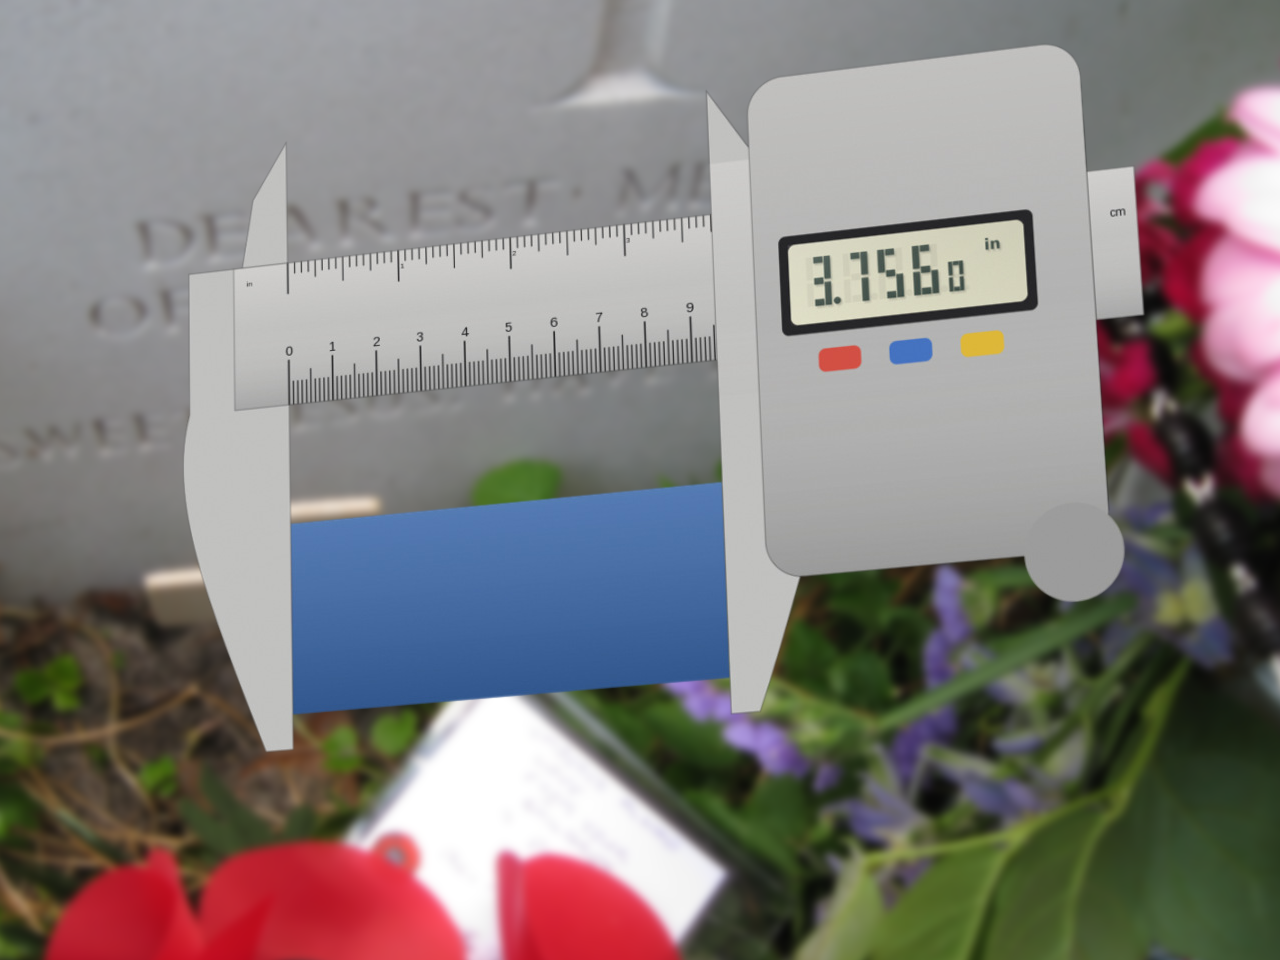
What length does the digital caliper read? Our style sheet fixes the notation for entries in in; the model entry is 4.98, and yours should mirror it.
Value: 3.7560
